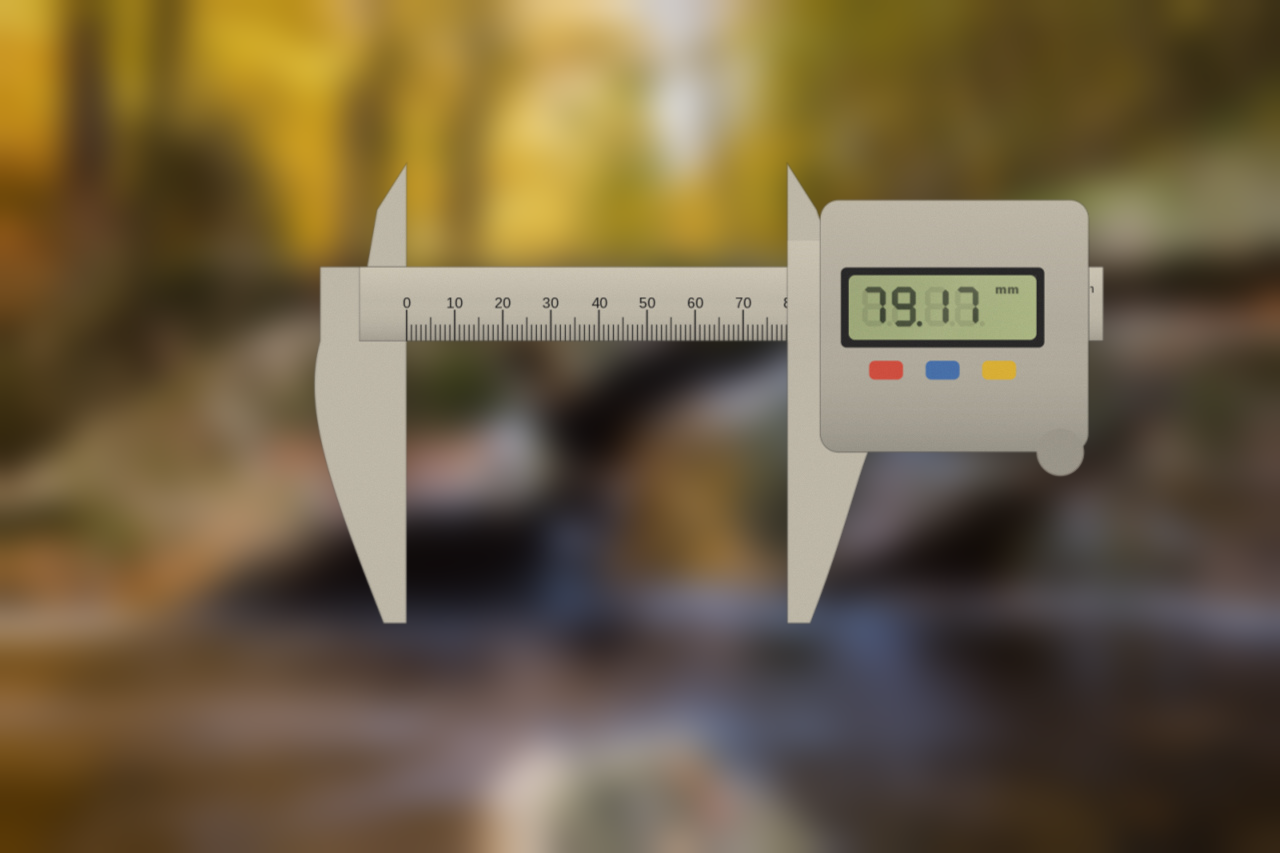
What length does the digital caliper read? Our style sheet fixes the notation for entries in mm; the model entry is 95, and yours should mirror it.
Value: 79.17
